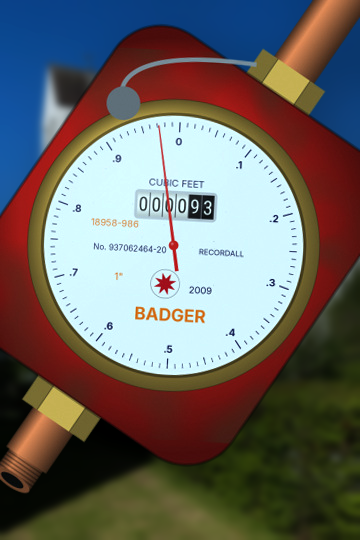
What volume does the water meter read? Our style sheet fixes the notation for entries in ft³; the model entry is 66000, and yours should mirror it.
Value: 92.97
